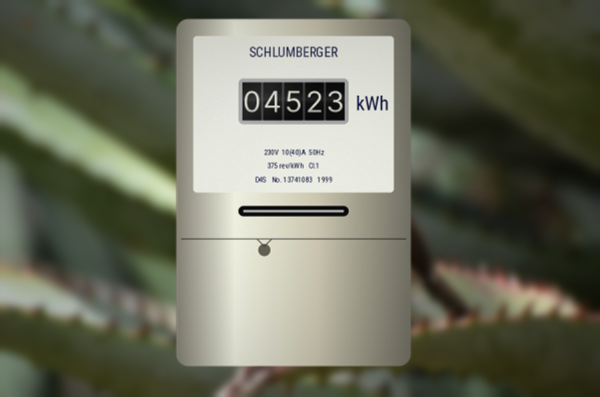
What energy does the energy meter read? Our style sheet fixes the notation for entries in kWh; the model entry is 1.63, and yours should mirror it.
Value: 4523
